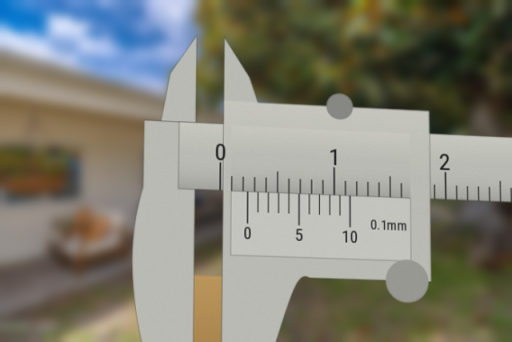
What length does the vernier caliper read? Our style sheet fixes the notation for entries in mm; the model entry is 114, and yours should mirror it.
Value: 2.4
